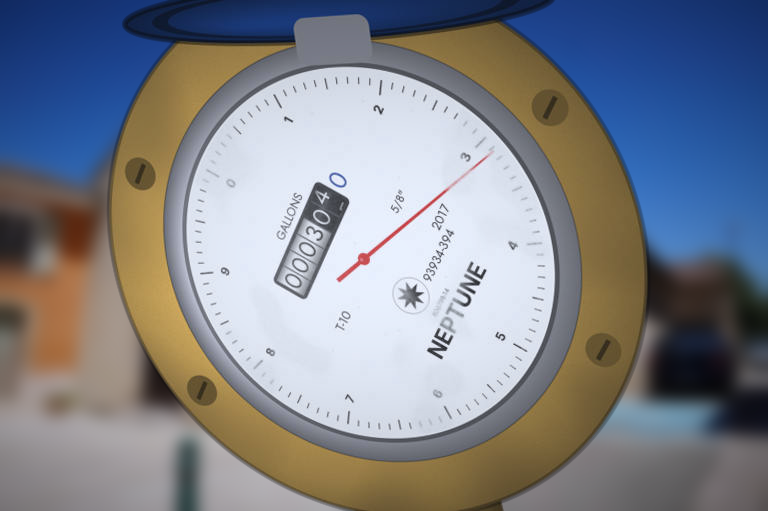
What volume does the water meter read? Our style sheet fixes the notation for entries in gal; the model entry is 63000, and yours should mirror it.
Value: 3043.1
